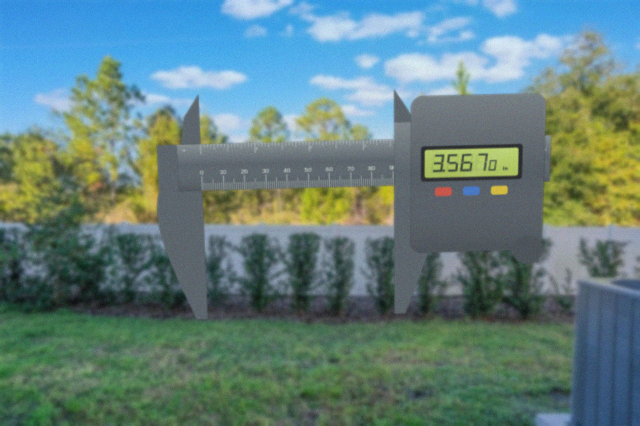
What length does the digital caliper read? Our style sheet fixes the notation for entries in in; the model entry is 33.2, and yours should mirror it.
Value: 3.5670
